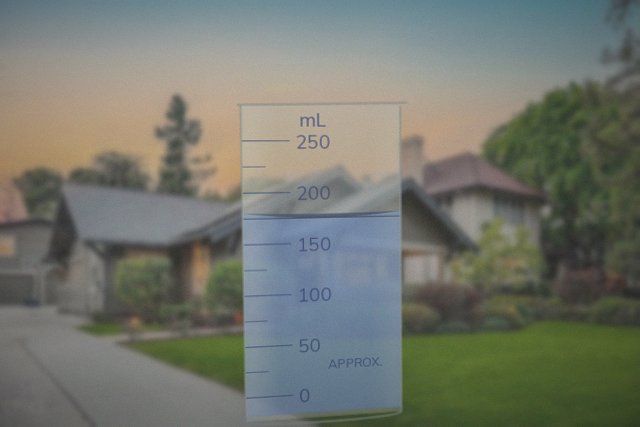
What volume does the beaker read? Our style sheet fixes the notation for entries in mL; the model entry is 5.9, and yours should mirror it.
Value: 175
